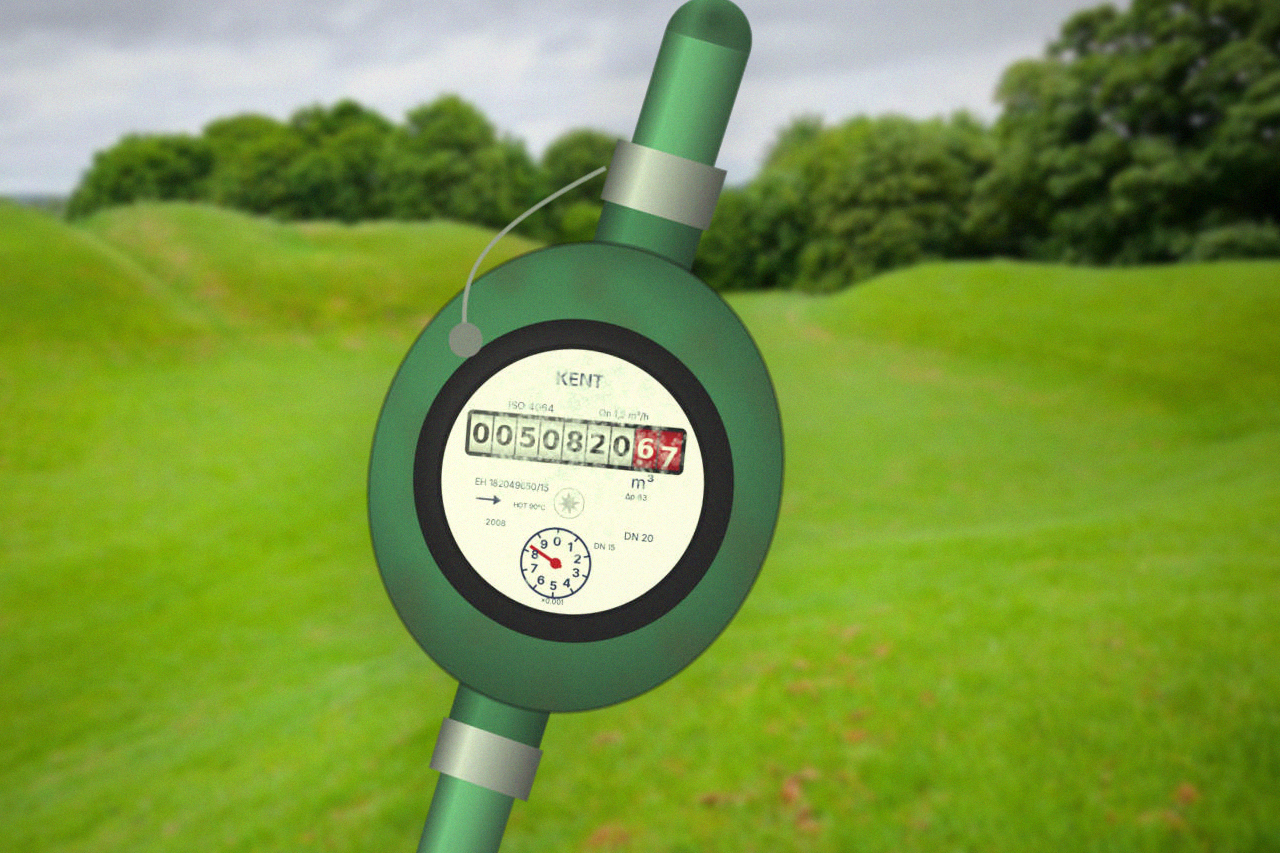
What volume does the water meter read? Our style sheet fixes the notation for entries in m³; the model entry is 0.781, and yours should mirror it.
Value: 50820.668
